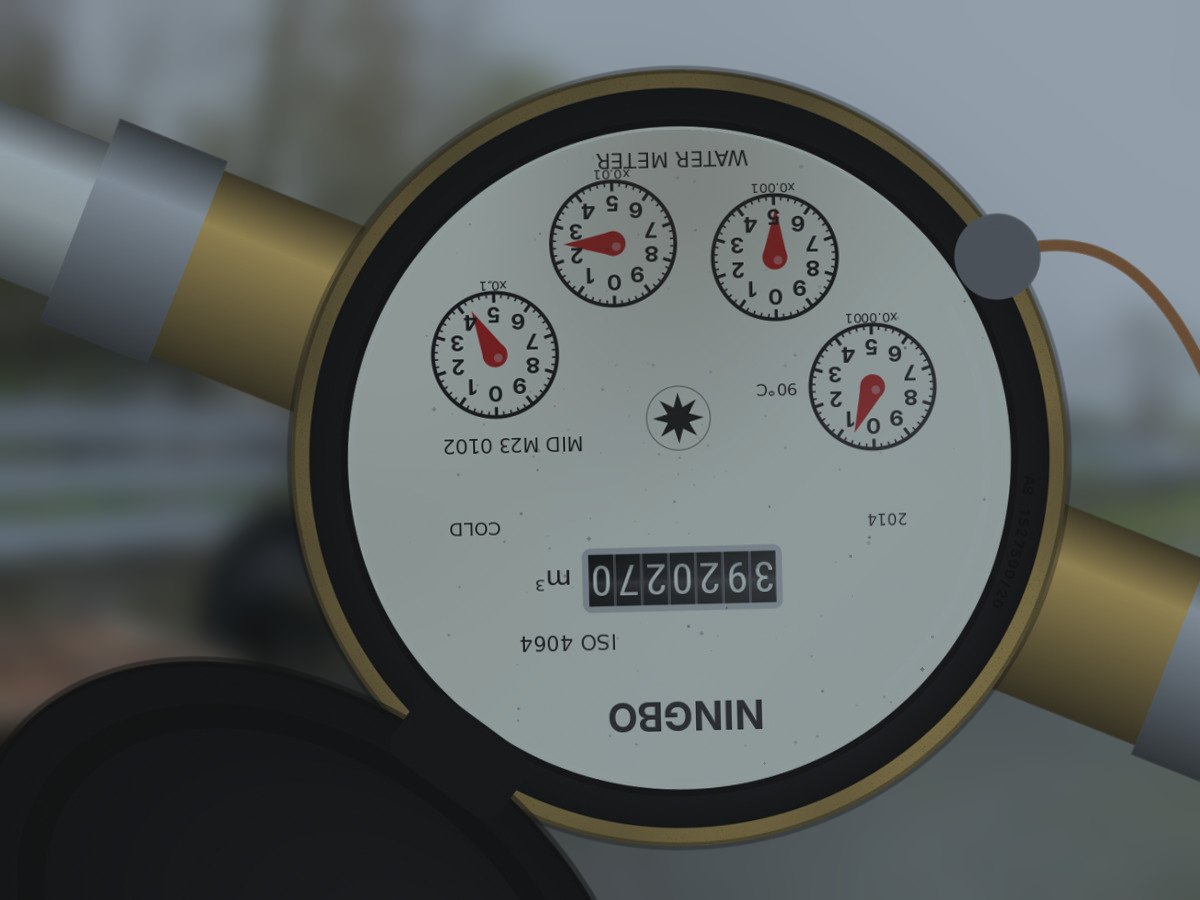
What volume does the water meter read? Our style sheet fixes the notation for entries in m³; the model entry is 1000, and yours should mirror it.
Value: 3920270.4250
